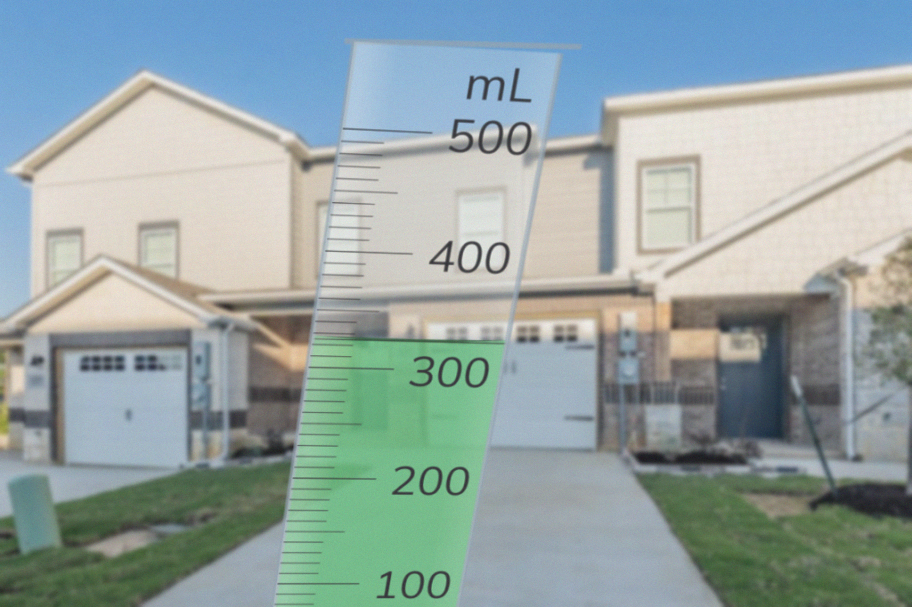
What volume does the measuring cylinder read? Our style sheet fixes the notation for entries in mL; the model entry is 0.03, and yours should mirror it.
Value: 325
